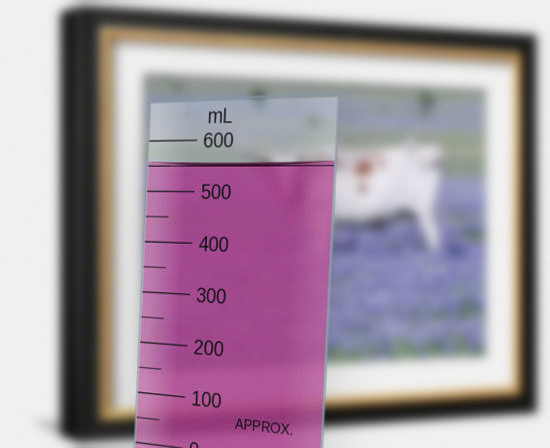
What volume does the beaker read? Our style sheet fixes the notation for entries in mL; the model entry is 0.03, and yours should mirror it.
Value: 550
